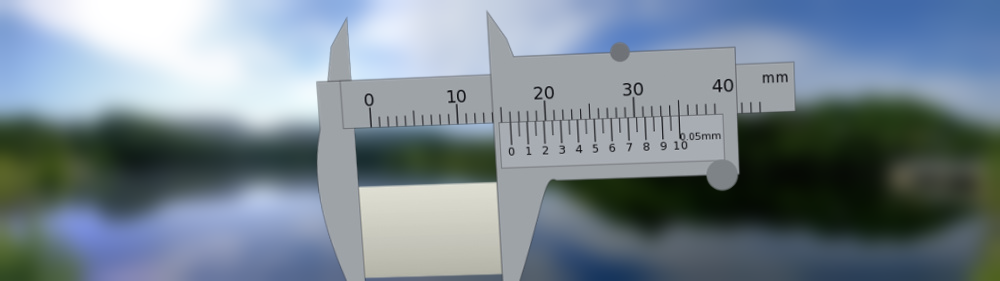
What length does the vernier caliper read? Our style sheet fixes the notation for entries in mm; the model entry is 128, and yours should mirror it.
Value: 16.0
